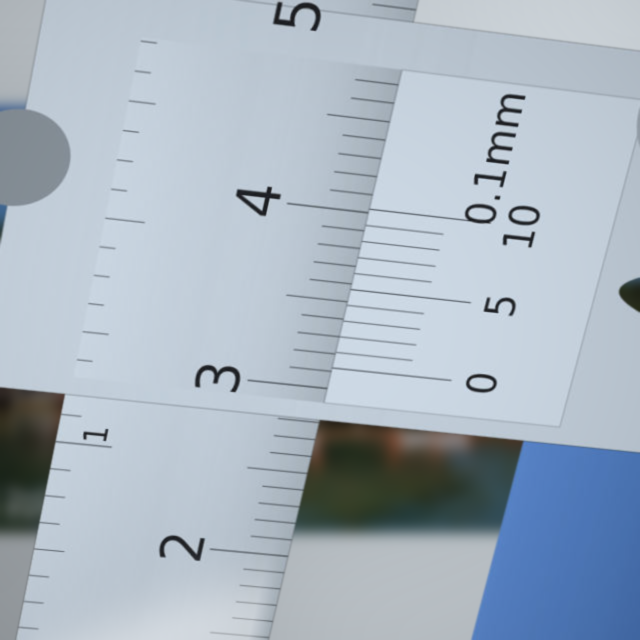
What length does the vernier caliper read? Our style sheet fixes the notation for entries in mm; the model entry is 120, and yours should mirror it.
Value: 31.2
